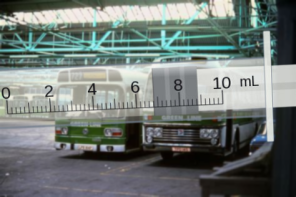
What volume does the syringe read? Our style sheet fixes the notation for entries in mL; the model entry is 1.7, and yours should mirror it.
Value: 6.8
